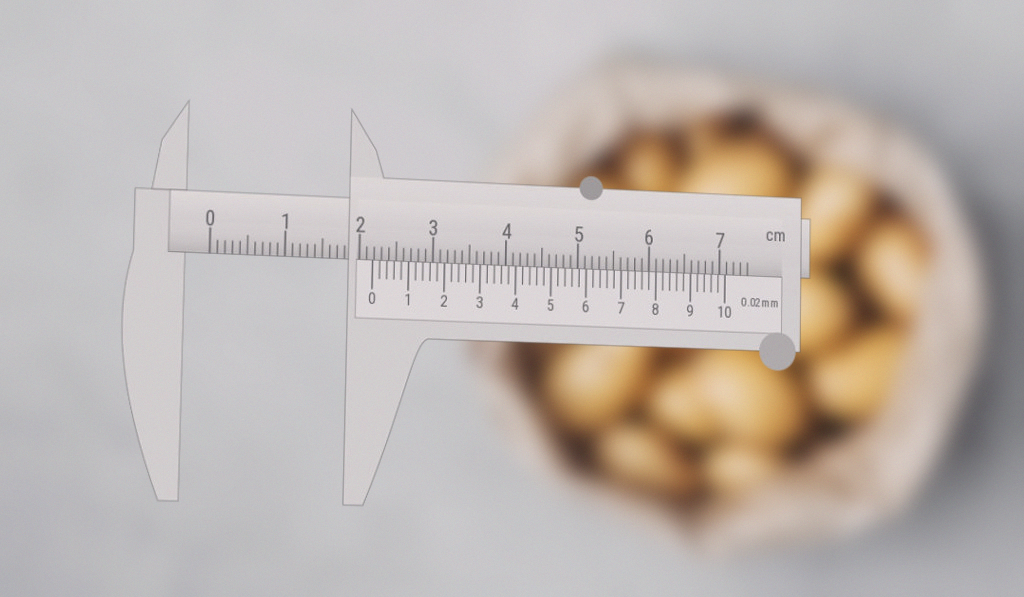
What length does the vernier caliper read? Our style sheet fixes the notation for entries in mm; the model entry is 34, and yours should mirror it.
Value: 21.8
